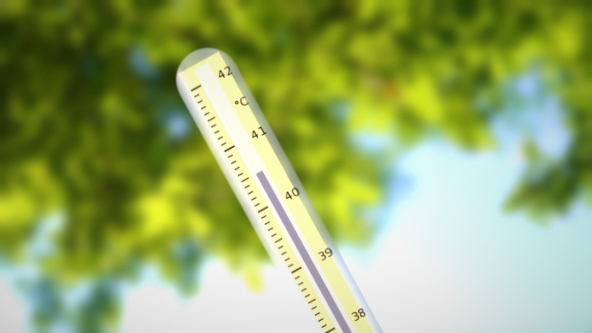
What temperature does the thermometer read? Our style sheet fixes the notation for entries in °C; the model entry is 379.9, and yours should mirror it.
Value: 40.5
